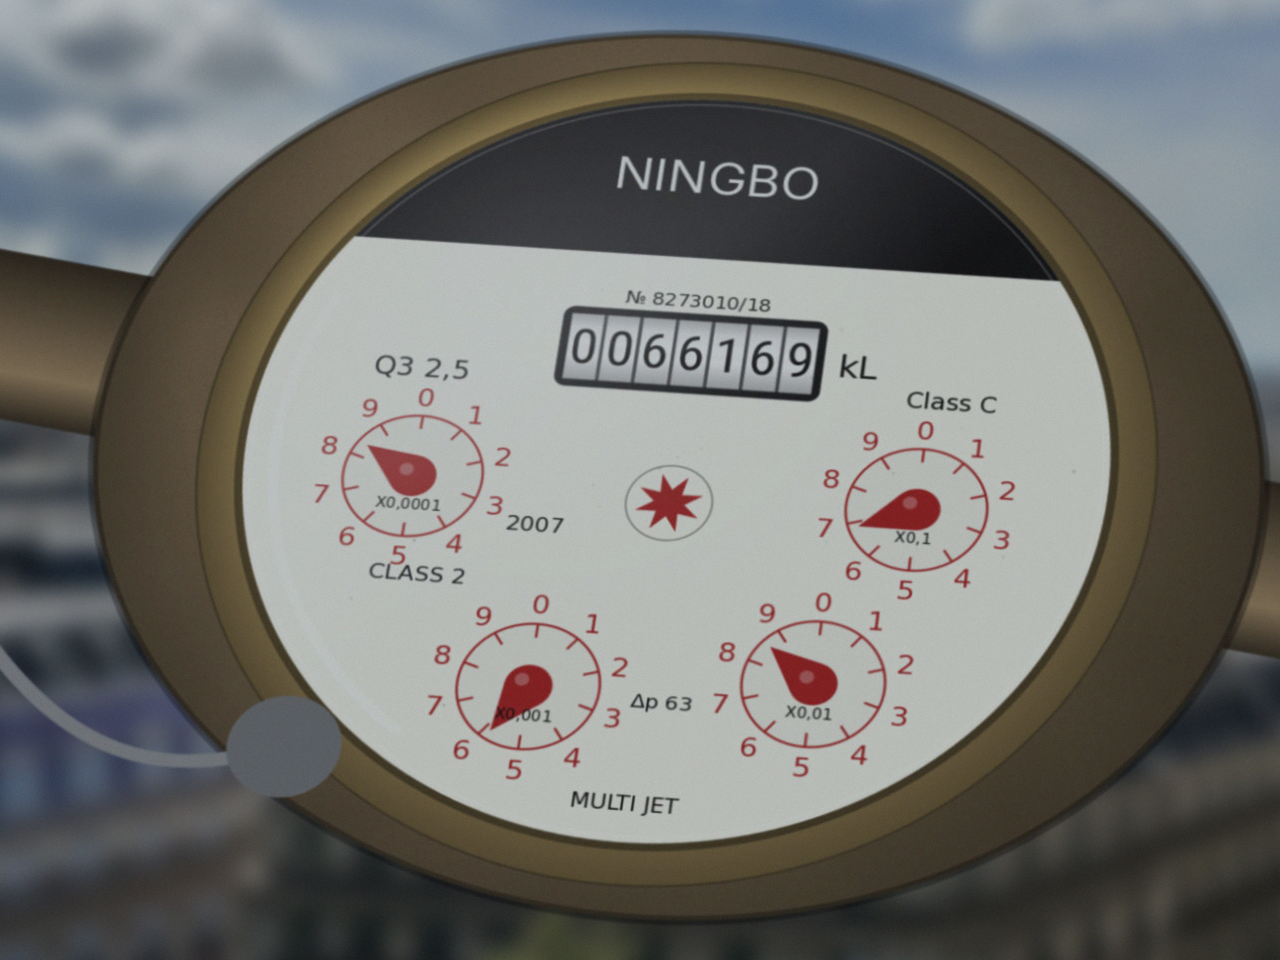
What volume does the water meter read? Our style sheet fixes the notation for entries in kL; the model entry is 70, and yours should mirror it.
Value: 66169.6858
